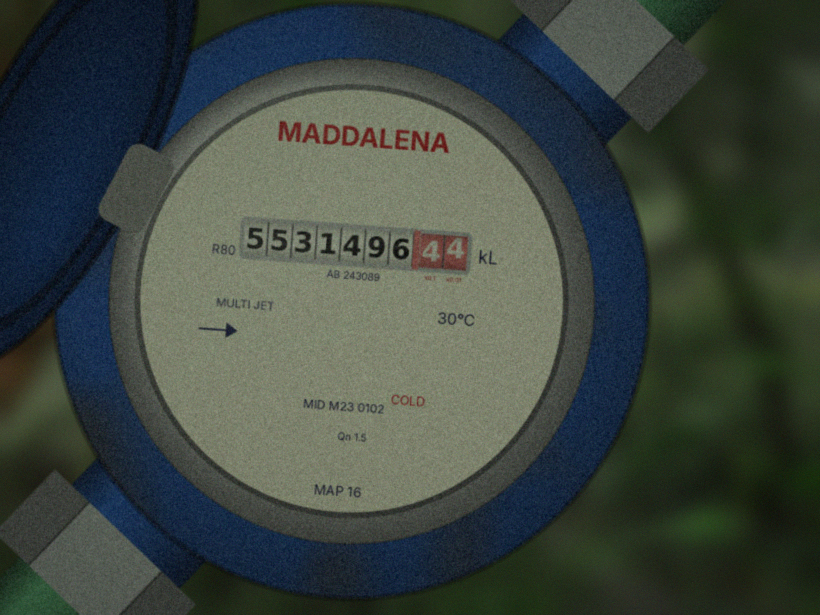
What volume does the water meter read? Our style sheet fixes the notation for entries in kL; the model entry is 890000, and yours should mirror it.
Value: 5531496.44
